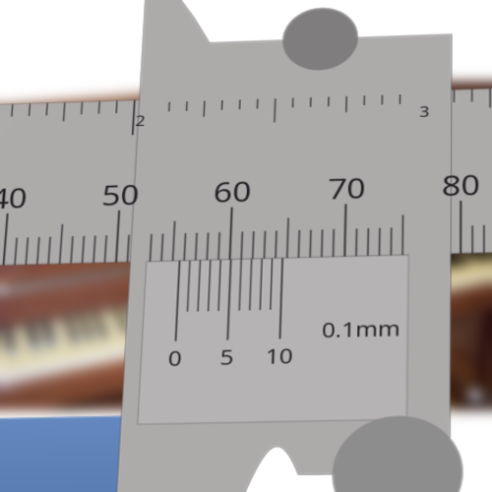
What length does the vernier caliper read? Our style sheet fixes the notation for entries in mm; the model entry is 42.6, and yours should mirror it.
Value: 55.6
